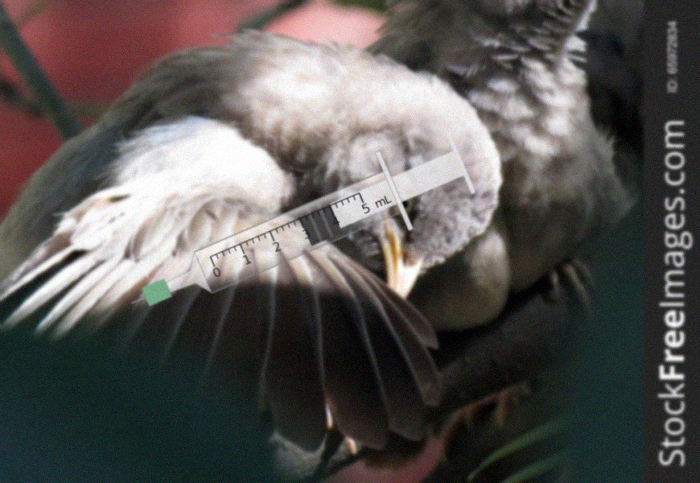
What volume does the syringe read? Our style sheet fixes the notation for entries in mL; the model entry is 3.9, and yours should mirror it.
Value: 3
